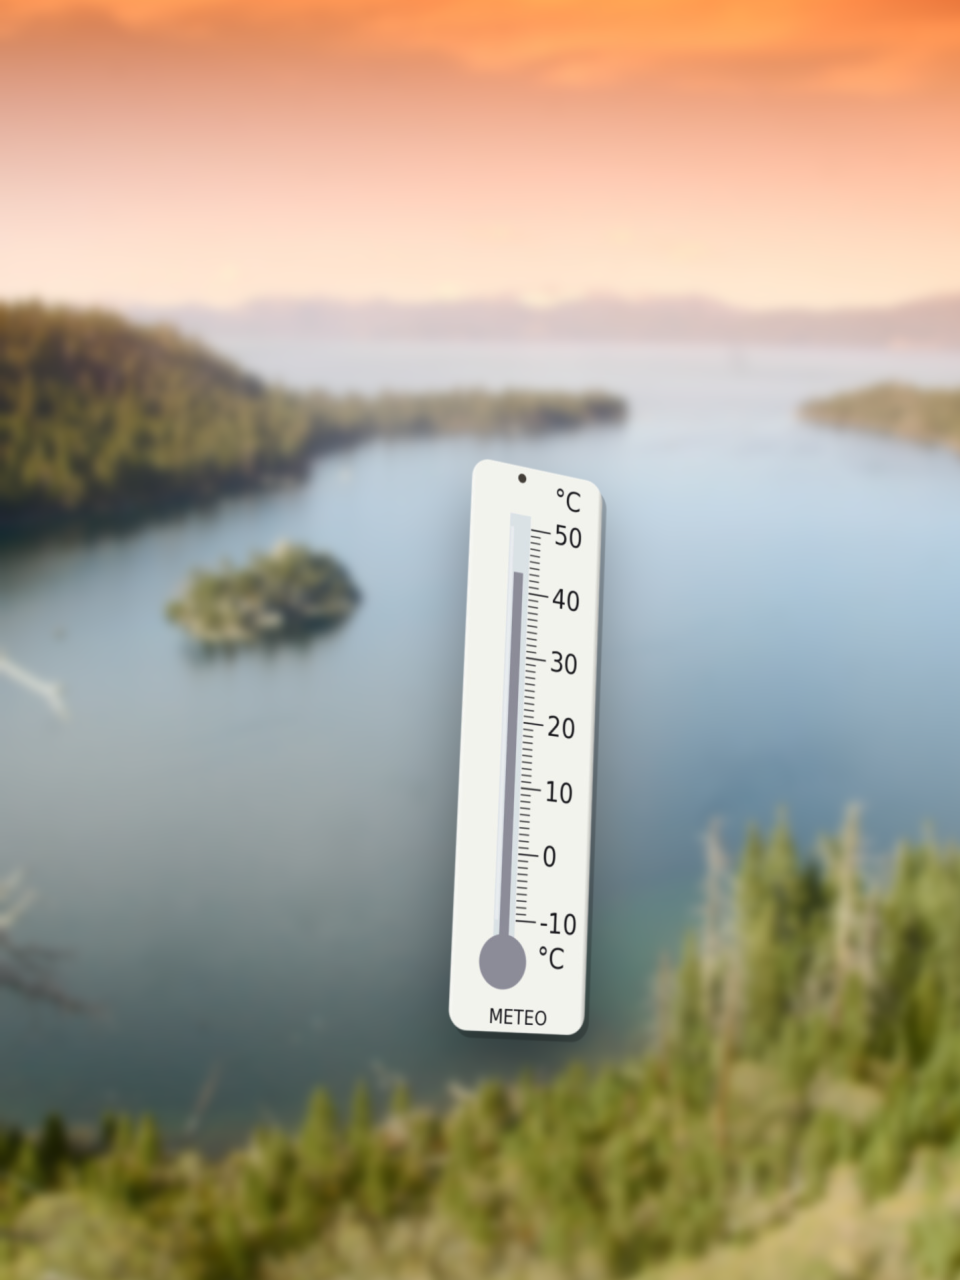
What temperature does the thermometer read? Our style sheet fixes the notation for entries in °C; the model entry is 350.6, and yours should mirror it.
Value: 43
